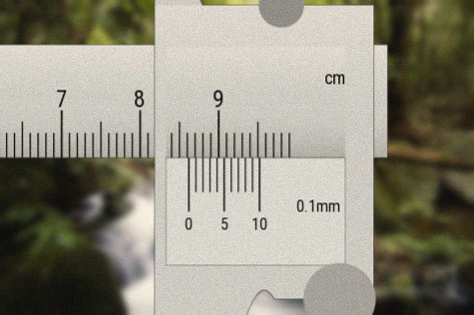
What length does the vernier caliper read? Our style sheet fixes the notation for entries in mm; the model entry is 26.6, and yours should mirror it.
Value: 86.2
